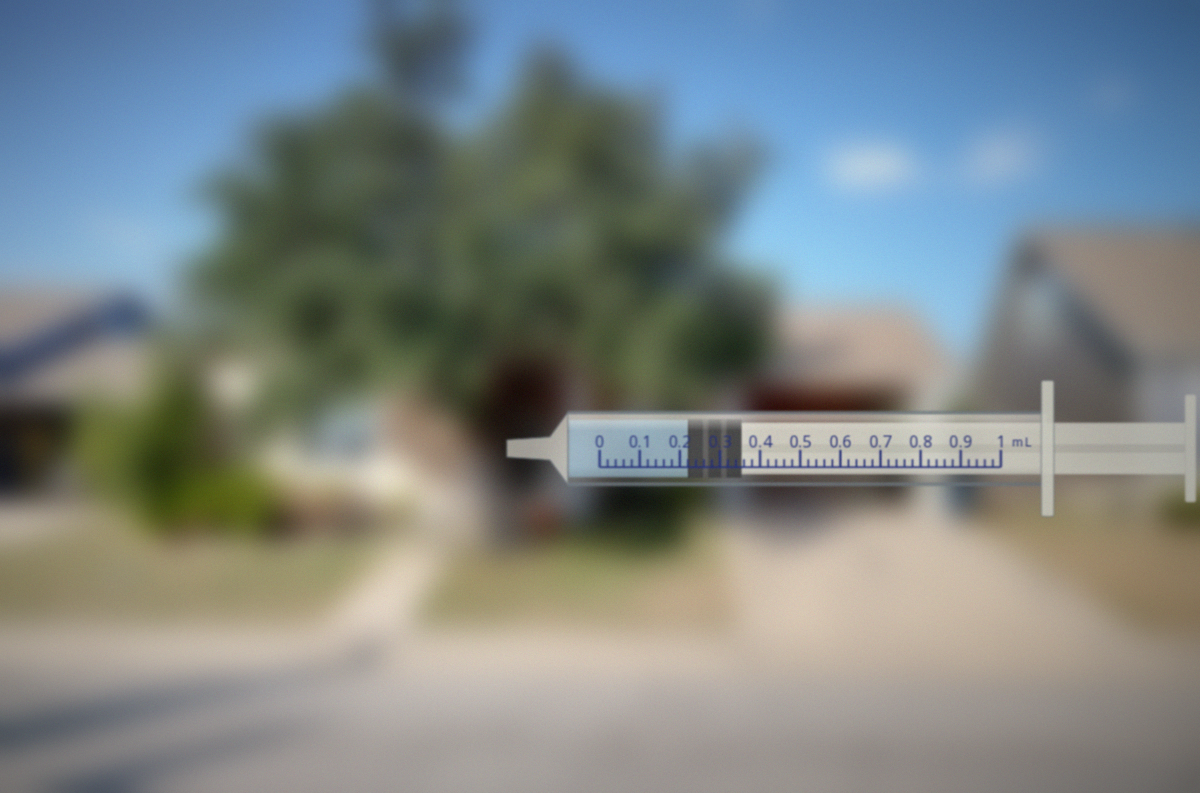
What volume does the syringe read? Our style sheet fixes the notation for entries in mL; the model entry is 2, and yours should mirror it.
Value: 0.22
